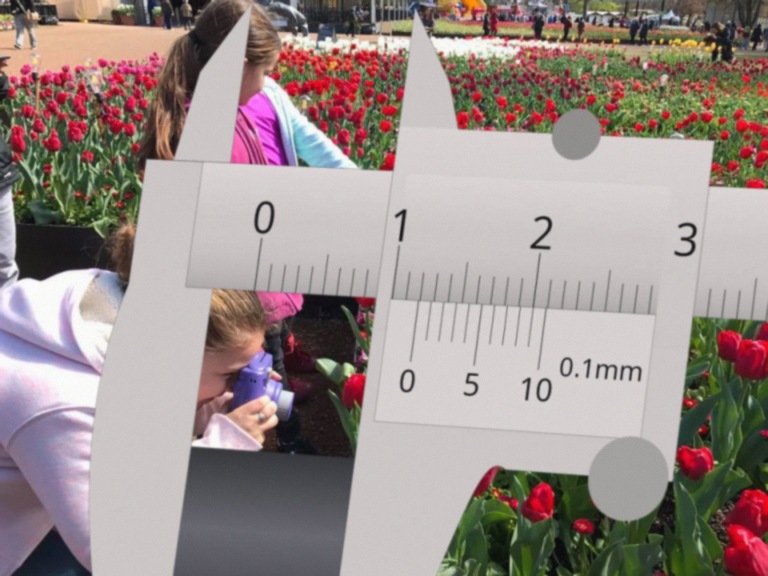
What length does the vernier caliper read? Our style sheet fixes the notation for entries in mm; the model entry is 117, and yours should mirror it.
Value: 11.9
